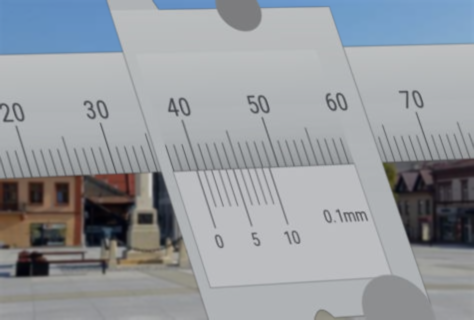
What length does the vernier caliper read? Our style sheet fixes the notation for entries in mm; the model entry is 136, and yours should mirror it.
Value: 39.8
